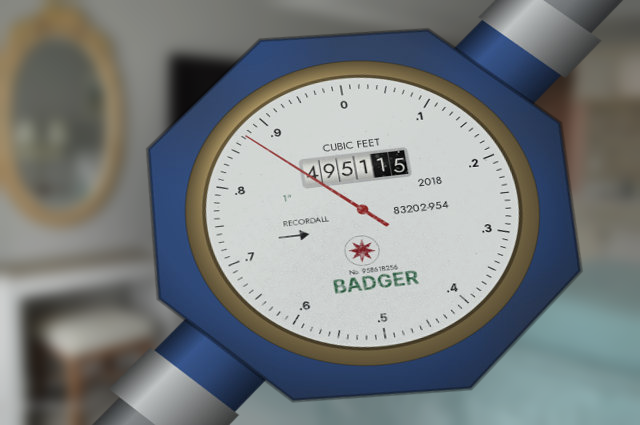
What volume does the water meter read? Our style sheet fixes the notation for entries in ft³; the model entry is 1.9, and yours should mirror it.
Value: 495114.87
